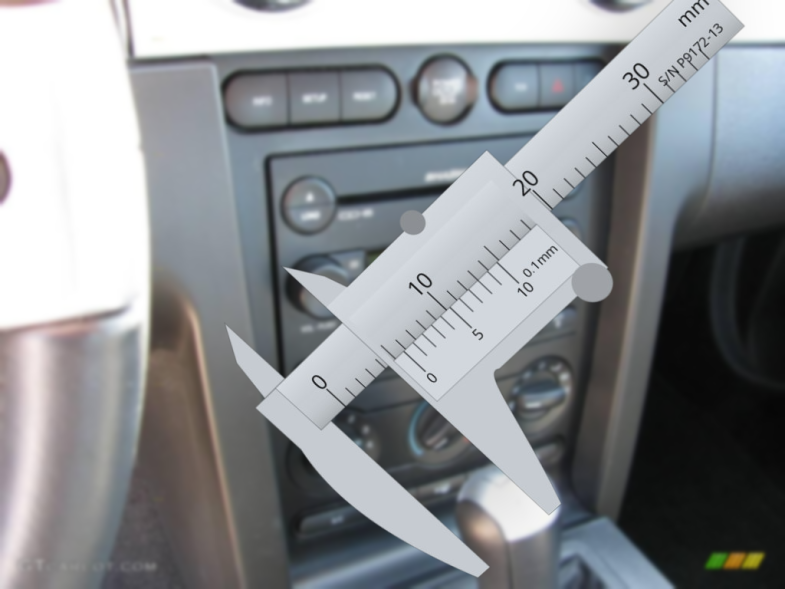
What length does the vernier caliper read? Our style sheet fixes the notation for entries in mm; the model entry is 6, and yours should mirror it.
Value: 5.8
